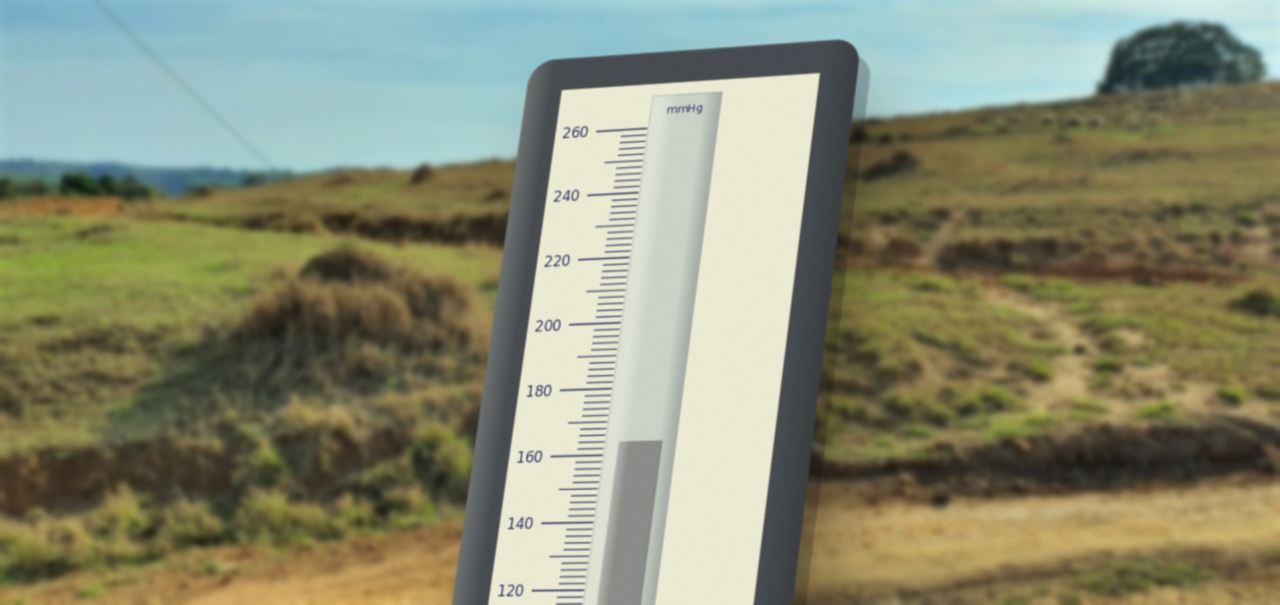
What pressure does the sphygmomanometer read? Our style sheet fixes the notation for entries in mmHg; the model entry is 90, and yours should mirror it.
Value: 164
